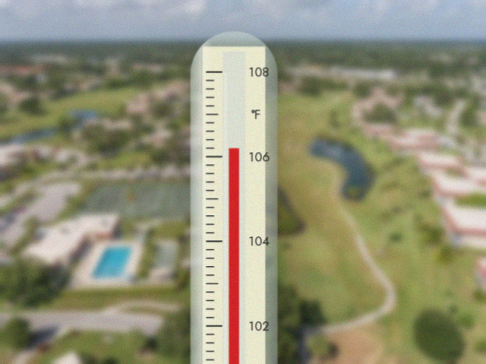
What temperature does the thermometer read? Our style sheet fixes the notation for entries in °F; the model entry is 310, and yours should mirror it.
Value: 106.2
